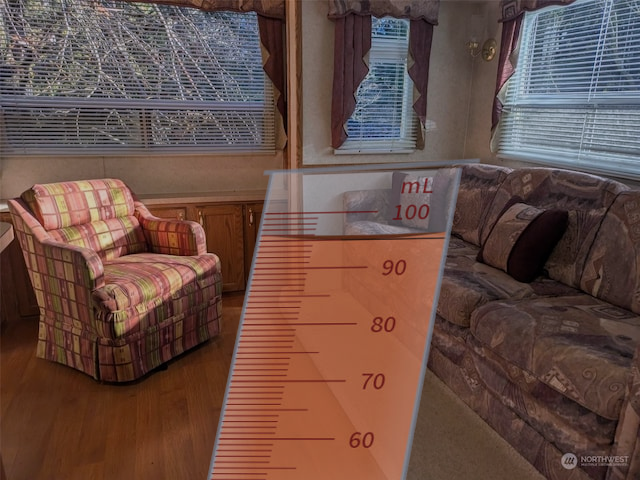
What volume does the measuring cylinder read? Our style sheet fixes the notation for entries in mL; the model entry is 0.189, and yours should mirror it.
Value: 95
